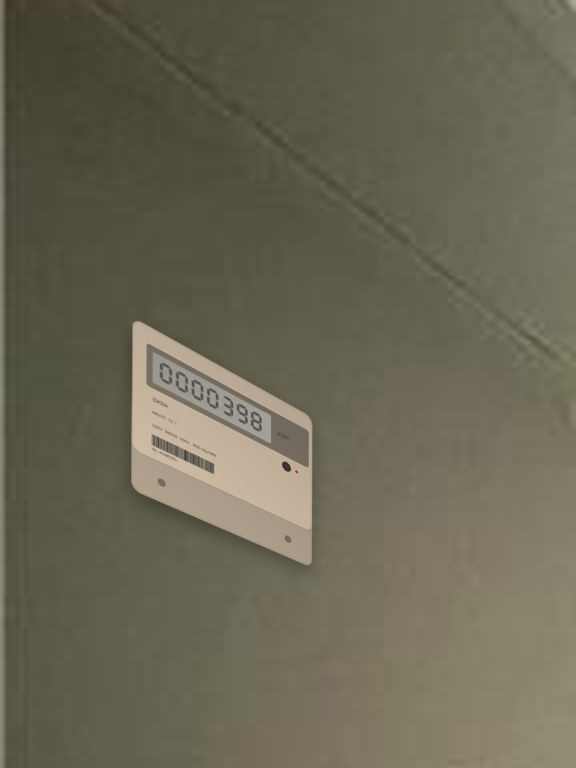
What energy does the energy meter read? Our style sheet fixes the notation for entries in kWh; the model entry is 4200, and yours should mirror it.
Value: 398
